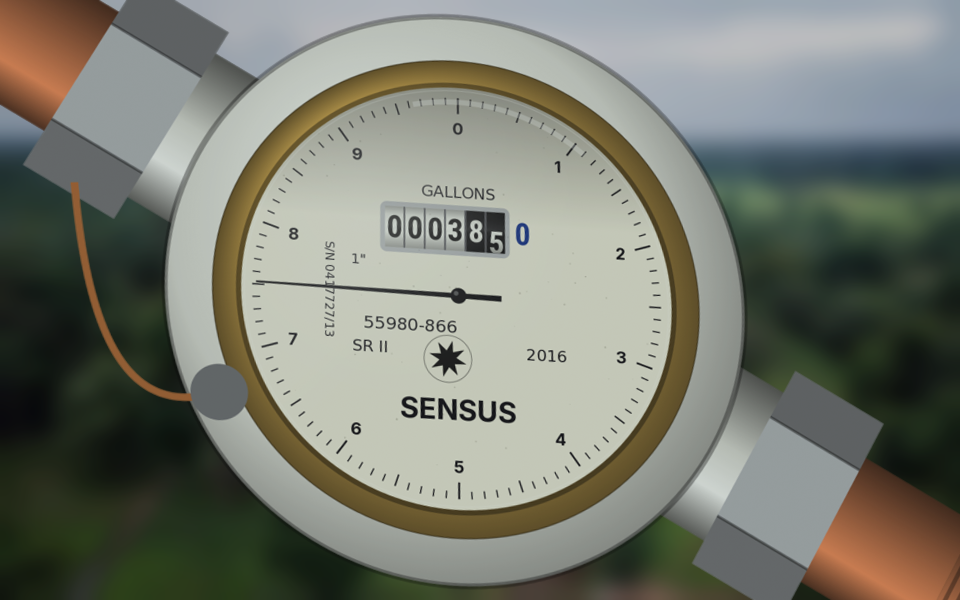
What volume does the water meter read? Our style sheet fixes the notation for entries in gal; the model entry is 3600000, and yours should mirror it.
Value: 3847.5
